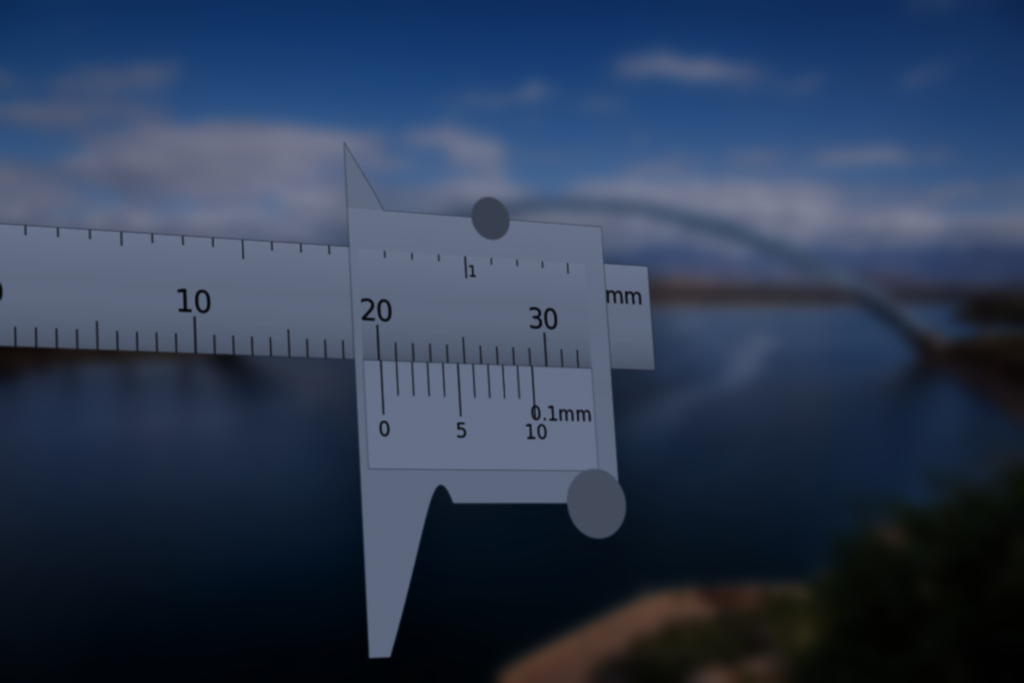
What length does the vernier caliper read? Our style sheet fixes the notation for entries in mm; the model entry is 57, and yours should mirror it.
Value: 20.1
